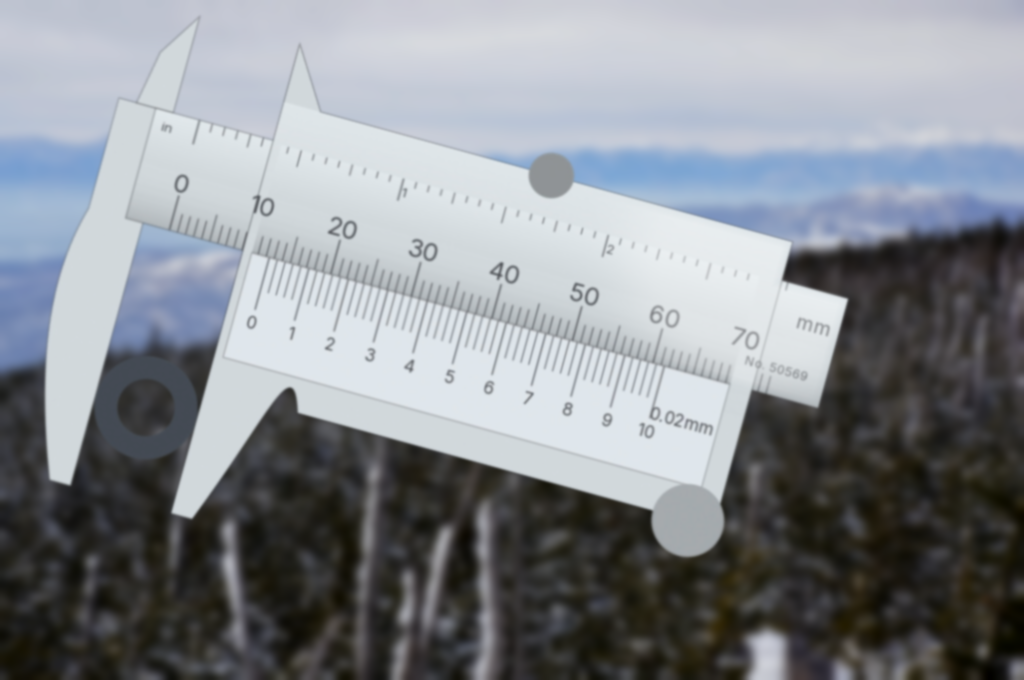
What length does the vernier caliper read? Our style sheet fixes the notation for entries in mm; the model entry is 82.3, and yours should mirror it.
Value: 12.4
